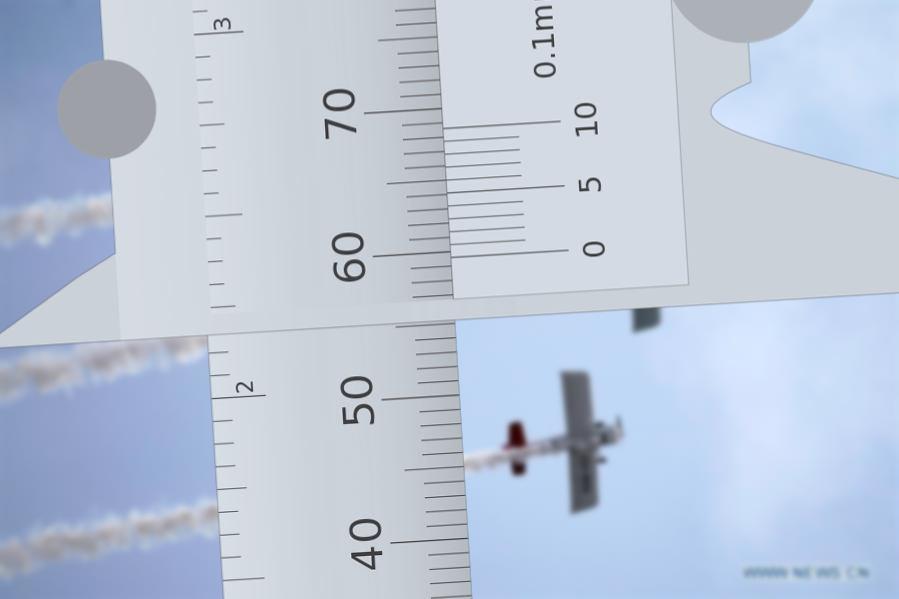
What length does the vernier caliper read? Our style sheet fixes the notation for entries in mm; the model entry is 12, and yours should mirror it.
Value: 59.6
